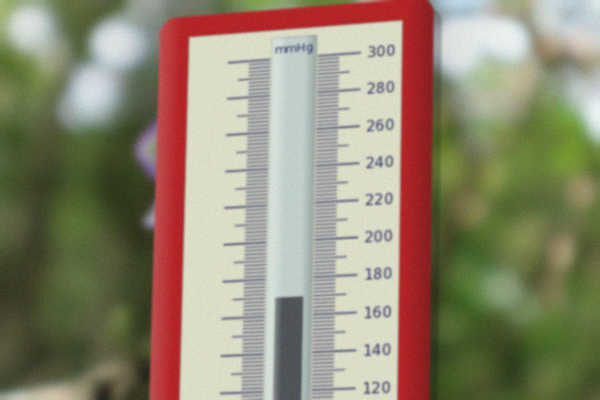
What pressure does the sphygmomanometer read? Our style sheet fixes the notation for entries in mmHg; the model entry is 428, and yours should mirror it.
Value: 170
